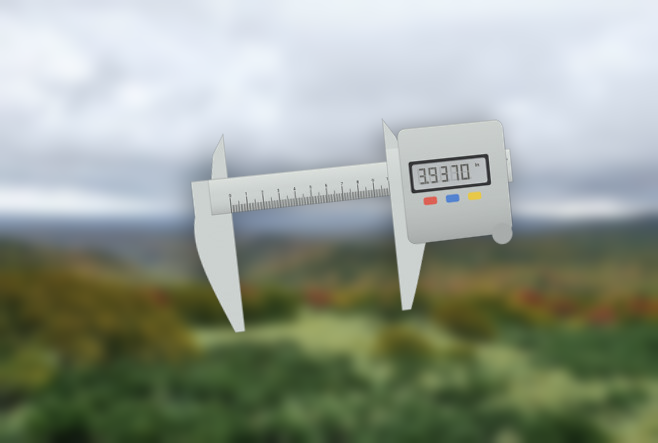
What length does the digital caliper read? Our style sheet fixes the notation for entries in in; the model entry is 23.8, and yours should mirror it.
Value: 3.9370
